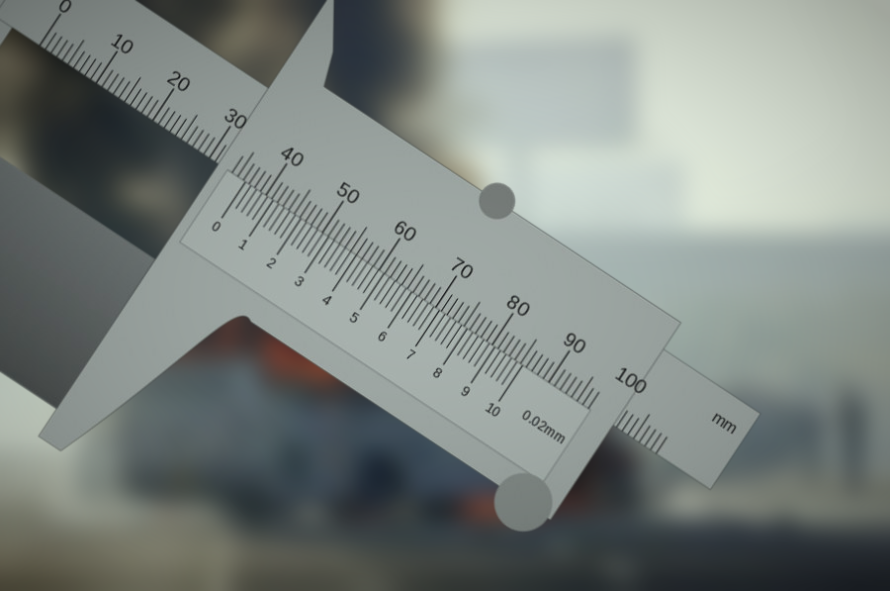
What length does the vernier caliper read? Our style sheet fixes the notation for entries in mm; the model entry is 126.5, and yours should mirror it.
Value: 36.4
